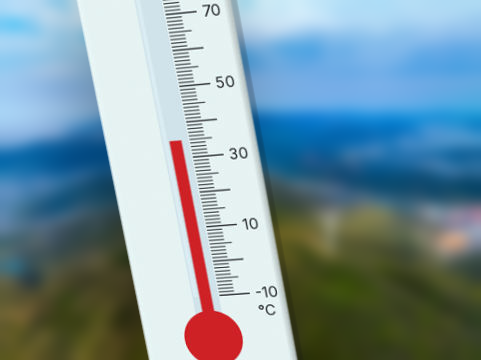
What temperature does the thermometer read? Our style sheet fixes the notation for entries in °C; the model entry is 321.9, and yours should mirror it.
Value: 35
